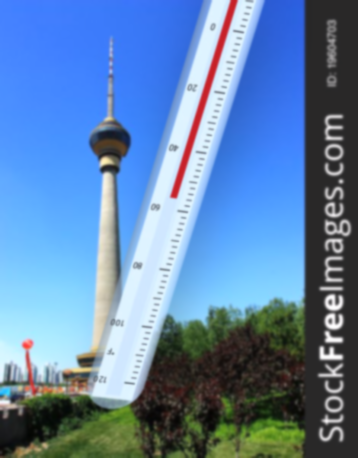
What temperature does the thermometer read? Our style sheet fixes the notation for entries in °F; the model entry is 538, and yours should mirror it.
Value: 56
